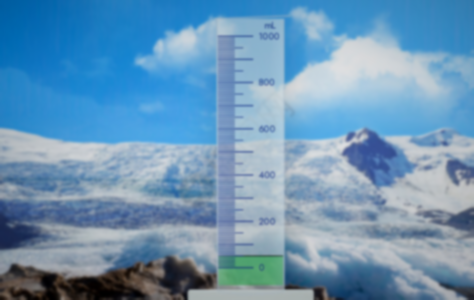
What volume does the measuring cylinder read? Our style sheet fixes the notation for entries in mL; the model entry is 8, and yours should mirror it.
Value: 50
